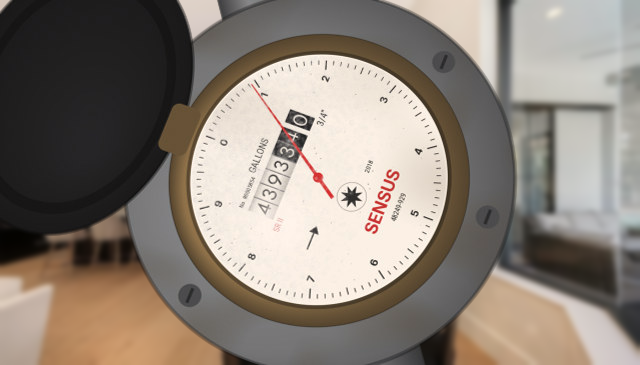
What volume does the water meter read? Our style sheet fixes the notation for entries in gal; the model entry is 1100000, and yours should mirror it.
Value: 4393340.9
